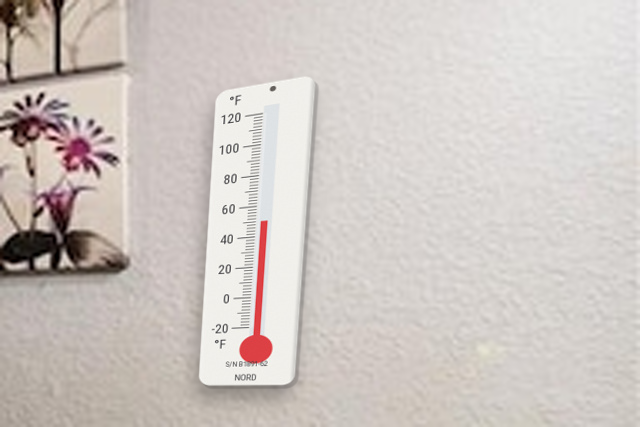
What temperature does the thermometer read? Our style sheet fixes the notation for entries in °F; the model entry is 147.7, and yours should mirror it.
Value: 50
